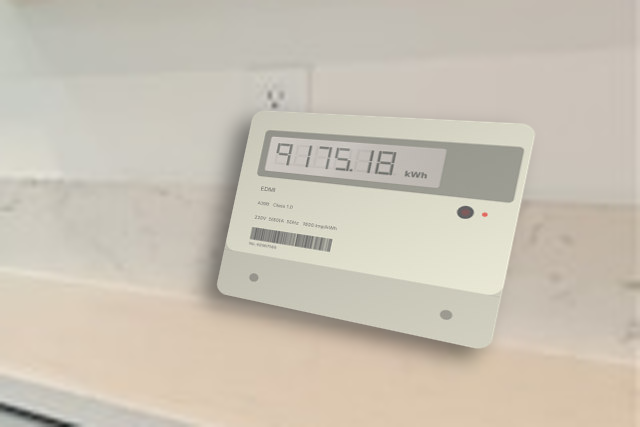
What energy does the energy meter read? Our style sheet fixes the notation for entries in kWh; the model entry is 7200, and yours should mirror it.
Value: 9175.18
